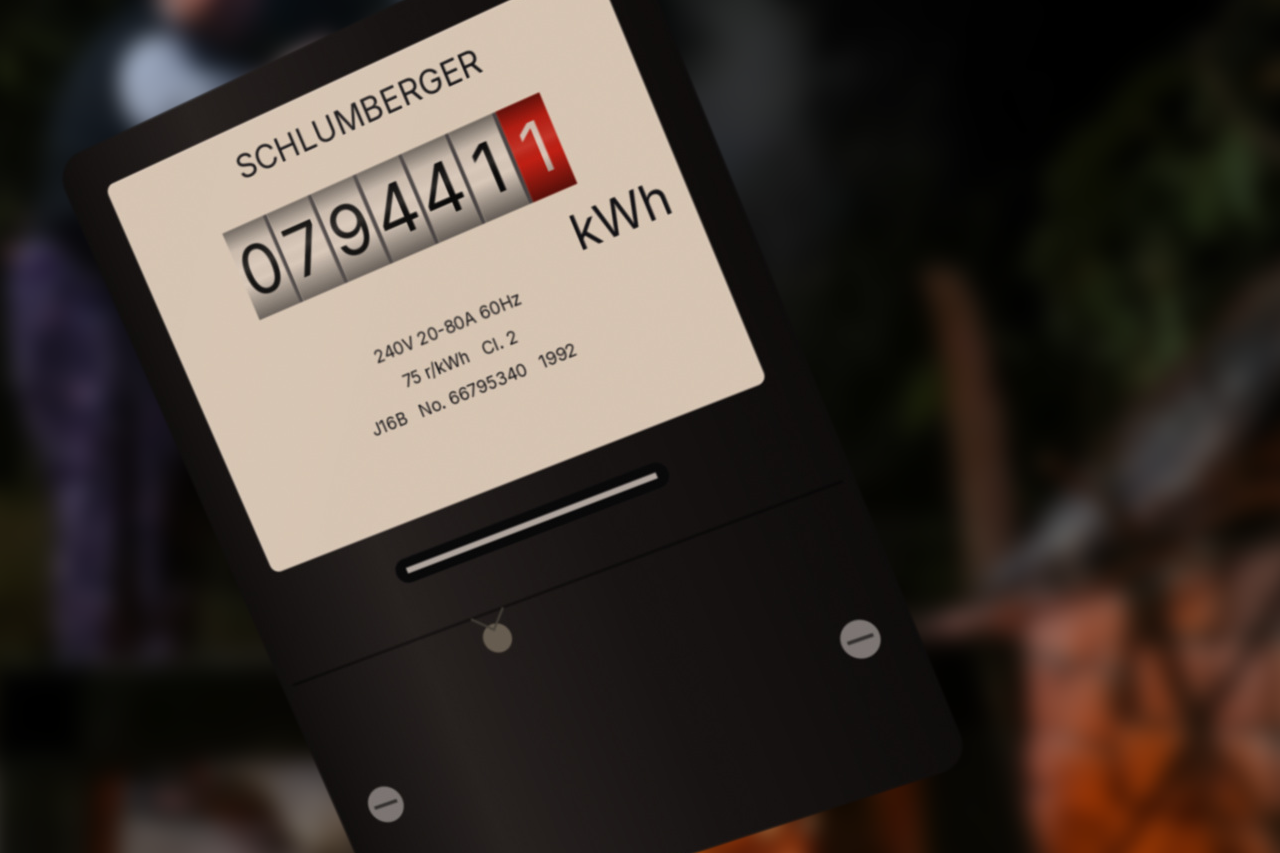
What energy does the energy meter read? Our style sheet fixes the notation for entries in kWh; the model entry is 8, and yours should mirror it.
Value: 79441.1
